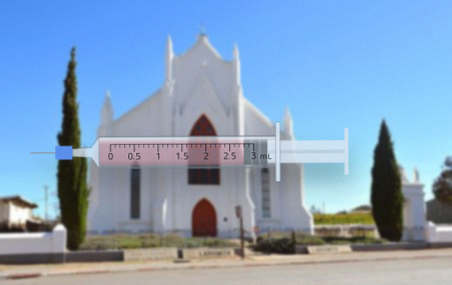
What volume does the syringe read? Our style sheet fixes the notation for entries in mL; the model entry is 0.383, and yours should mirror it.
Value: 2.8
